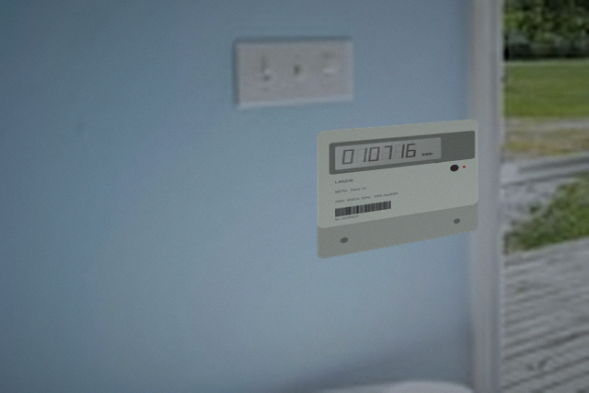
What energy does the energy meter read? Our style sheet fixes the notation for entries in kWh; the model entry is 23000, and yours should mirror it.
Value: 10716
